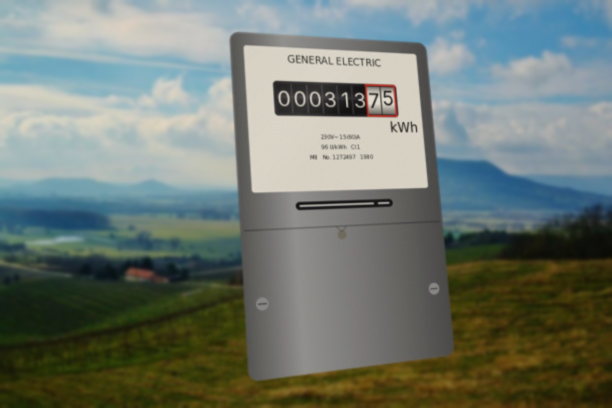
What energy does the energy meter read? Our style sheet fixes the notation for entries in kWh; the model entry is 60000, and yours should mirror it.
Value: 313.75
